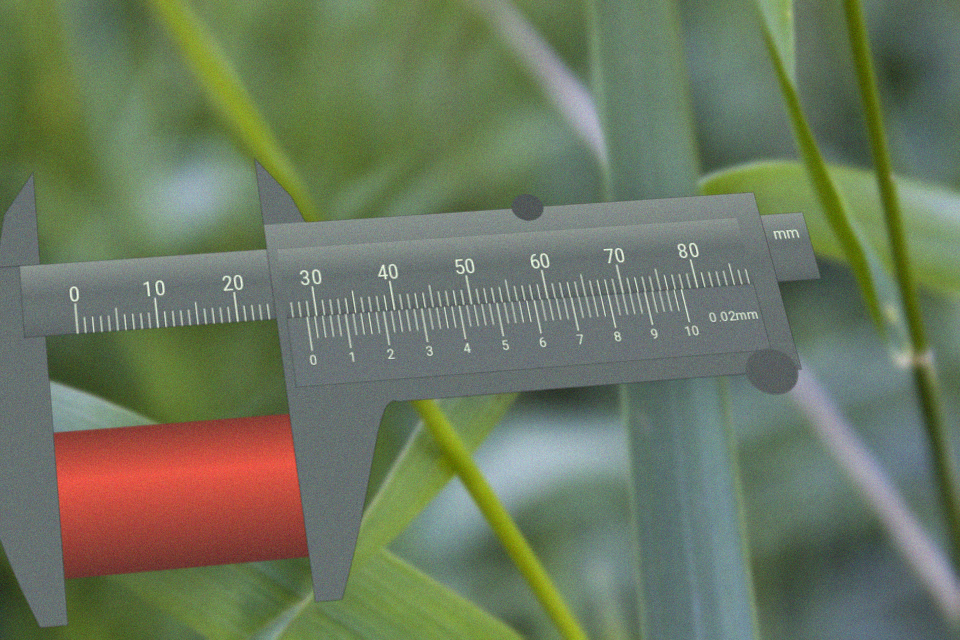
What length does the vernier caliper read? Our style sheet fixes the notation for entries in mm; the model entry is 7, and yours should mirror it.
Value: 28.8
